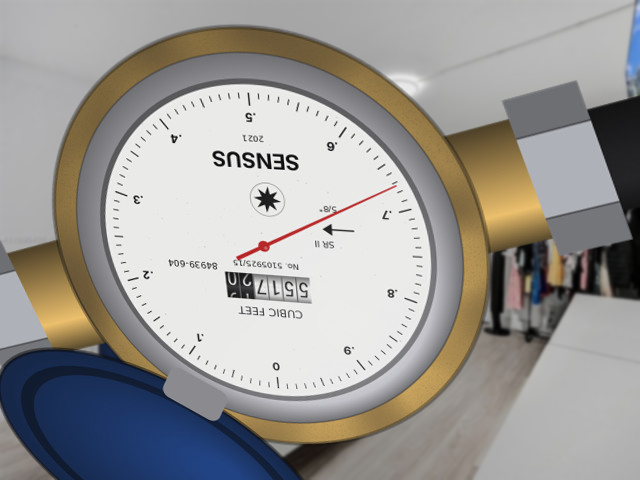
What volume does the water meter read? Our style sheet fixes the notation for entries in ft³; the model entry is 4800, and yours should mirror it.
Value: 551719.67
